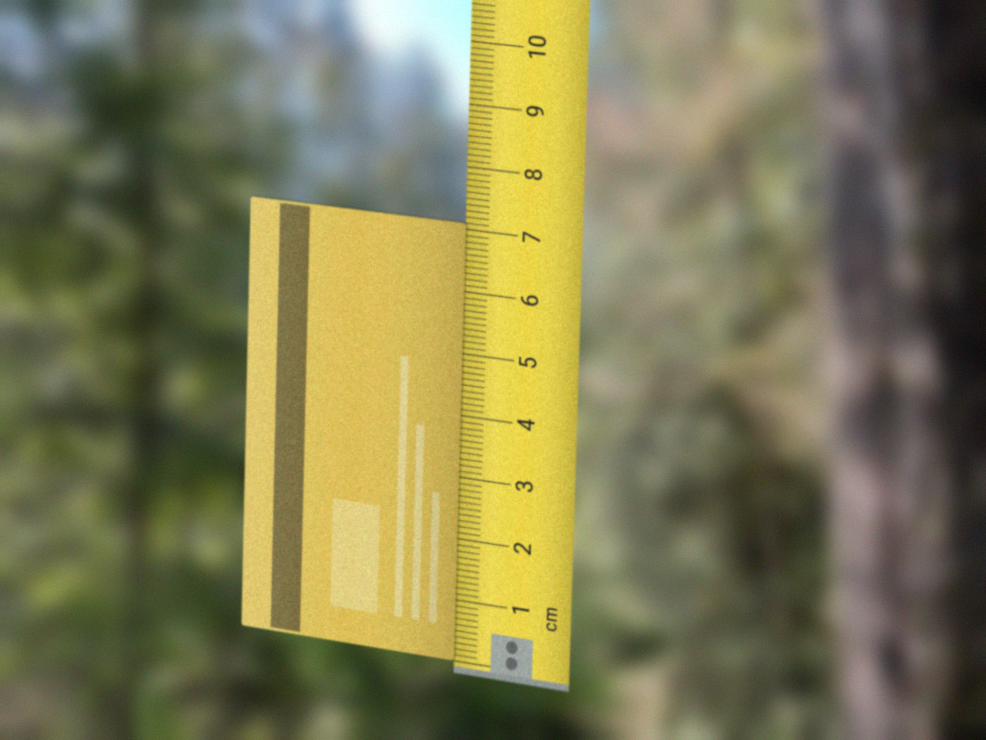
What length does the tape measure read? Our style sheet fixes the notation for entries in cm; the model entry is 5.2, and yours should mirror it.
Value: 7.1
